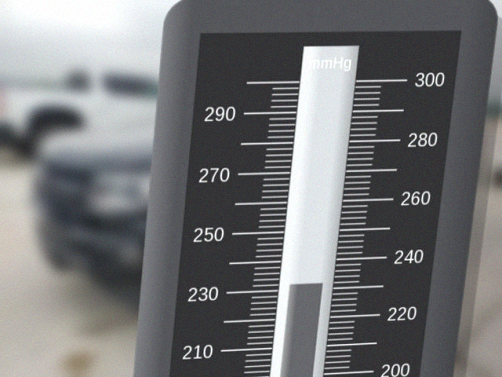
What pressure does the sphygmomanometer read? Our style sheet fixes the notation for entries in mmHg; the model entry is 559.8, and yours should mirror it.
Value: 232
